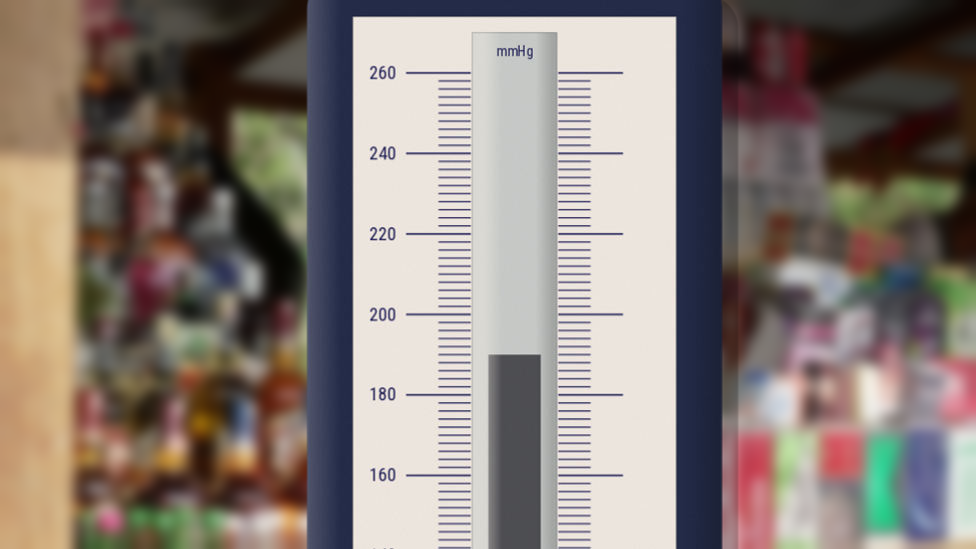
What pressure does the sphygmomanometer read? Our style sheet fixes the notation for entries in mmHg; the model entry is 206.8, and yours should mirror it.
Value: 190
